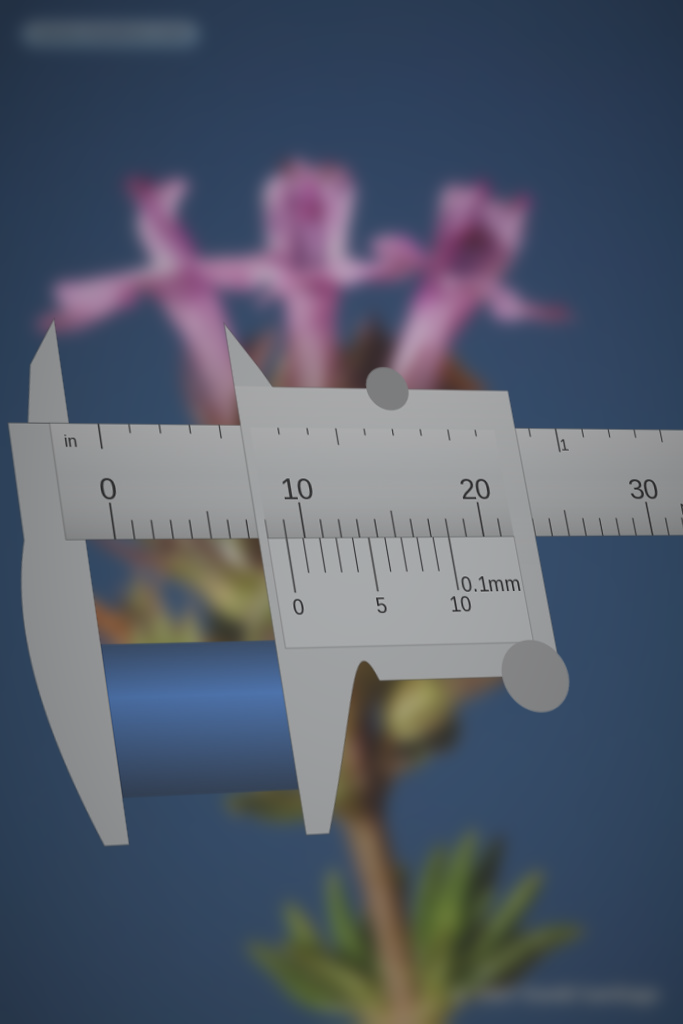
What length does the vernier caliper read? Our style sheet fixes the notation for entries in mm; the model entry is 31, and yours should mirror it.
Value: 9.0
